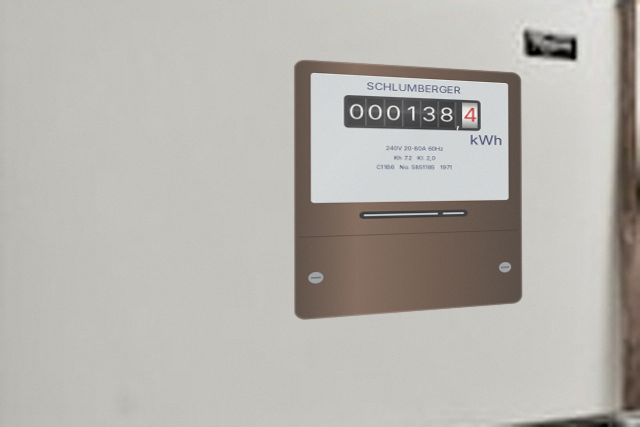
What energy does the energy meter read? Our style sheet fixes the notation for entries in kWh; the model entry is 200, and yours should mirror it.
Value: 138.4
